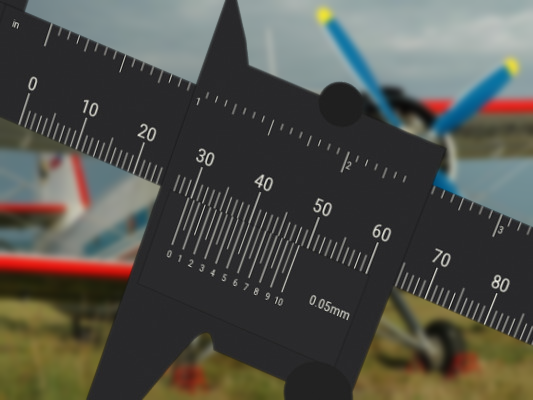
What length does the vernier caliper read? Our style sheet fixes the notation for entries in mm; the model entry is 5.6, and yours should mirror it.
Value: 29.6
